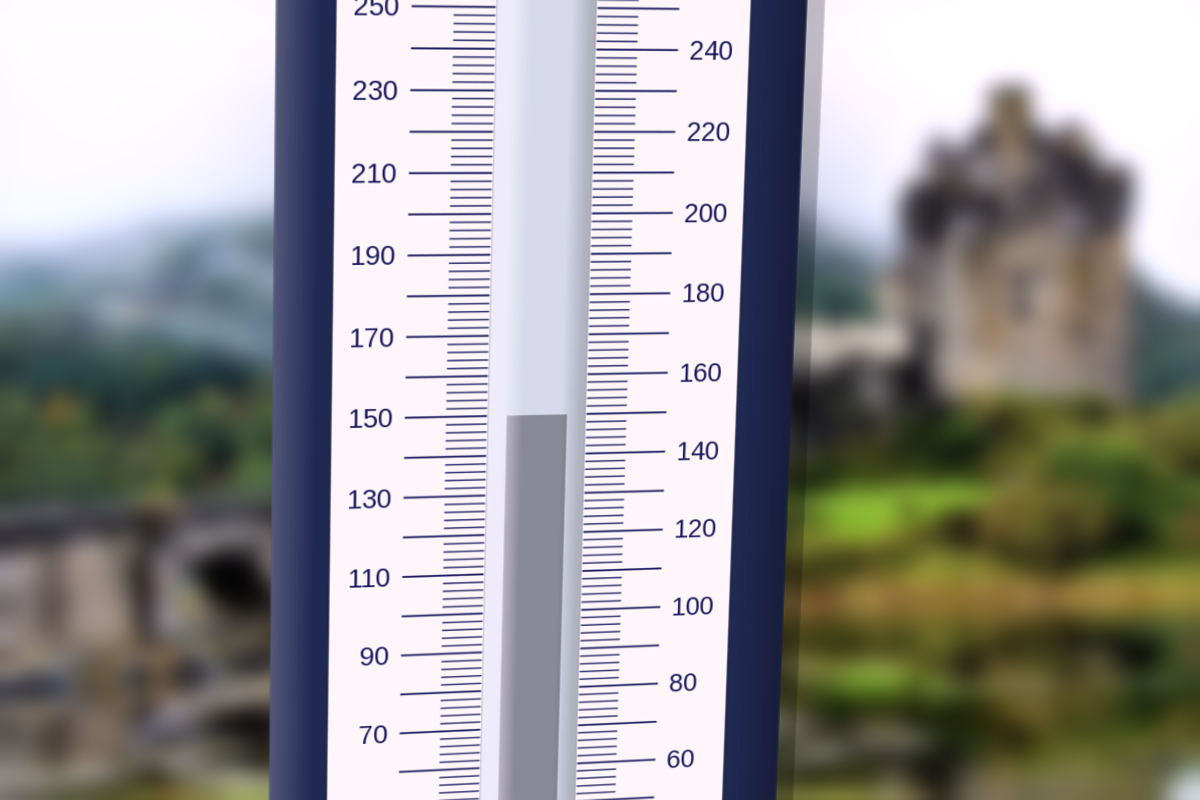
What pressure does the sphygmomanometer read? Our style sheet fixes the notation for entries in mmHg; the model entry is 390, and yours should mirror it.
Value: 150
